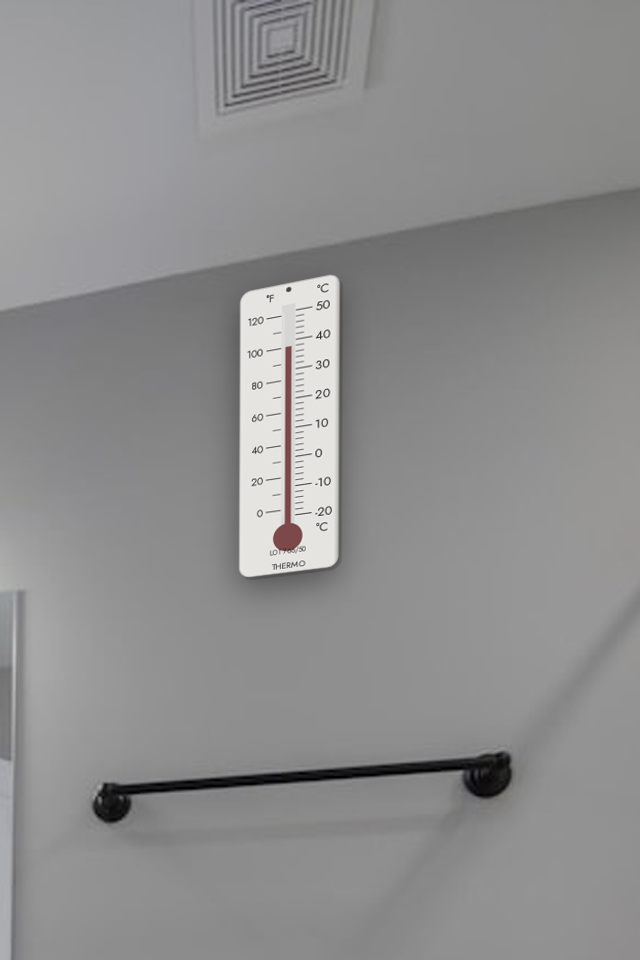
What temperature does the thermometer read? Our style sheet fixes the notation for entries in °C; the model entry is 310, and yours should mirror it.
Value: 38
